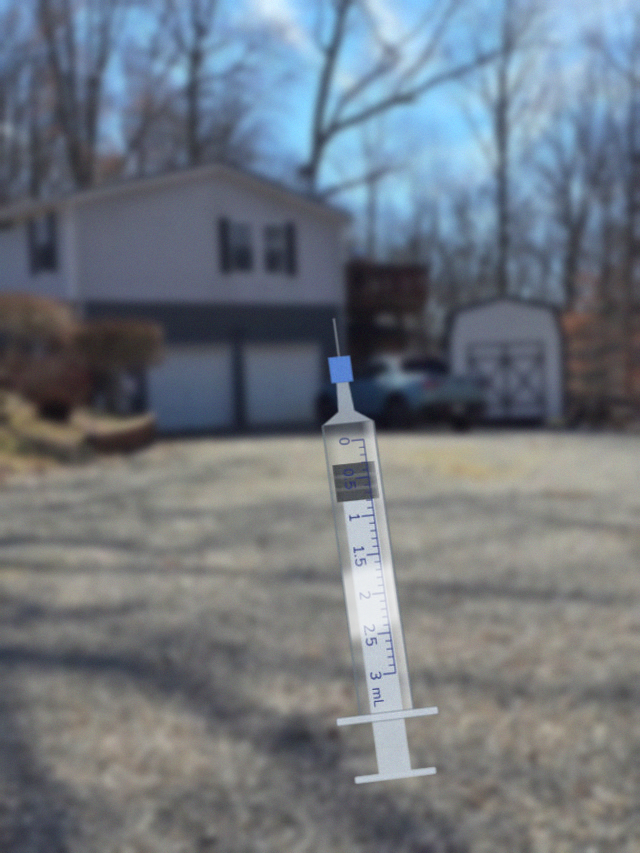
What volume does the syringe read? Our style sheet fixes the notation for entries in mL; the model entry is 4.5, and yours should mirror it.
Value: 0.3
